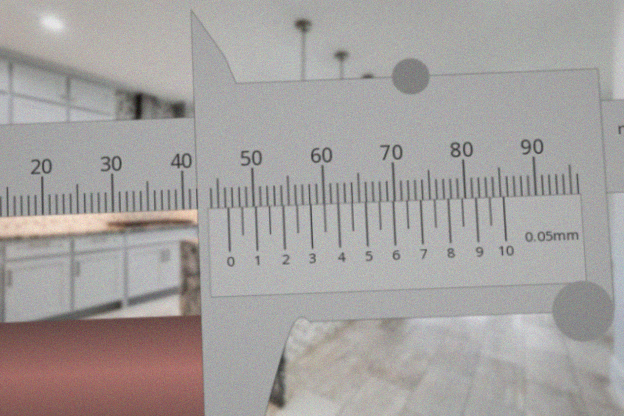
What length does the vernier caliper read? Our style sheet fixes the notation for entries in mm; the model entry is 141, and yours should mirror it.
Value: 46.4
